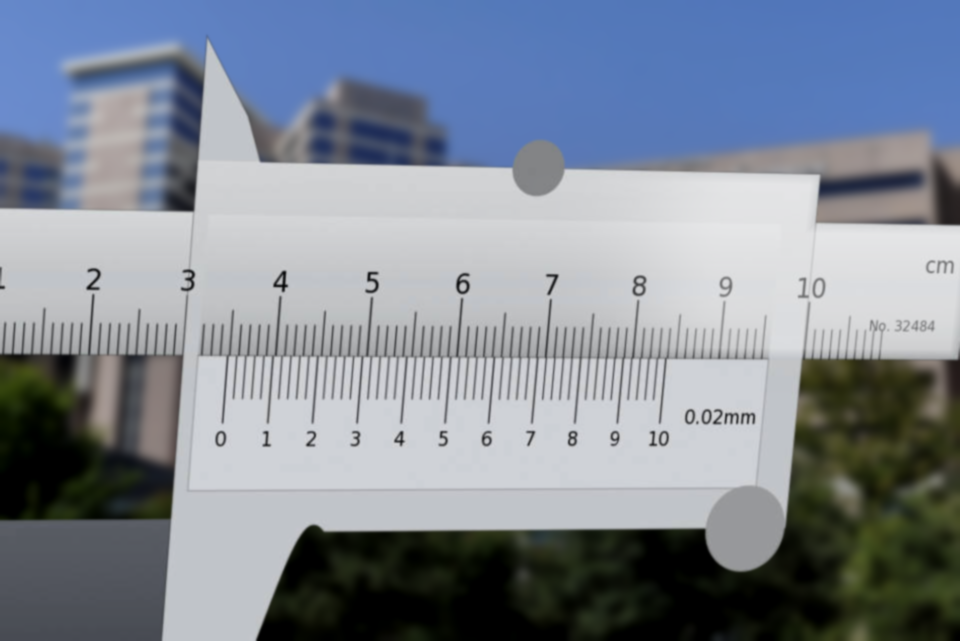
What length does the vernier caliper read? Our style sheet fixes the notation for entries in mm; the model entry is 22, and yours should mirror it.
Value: 34.8
